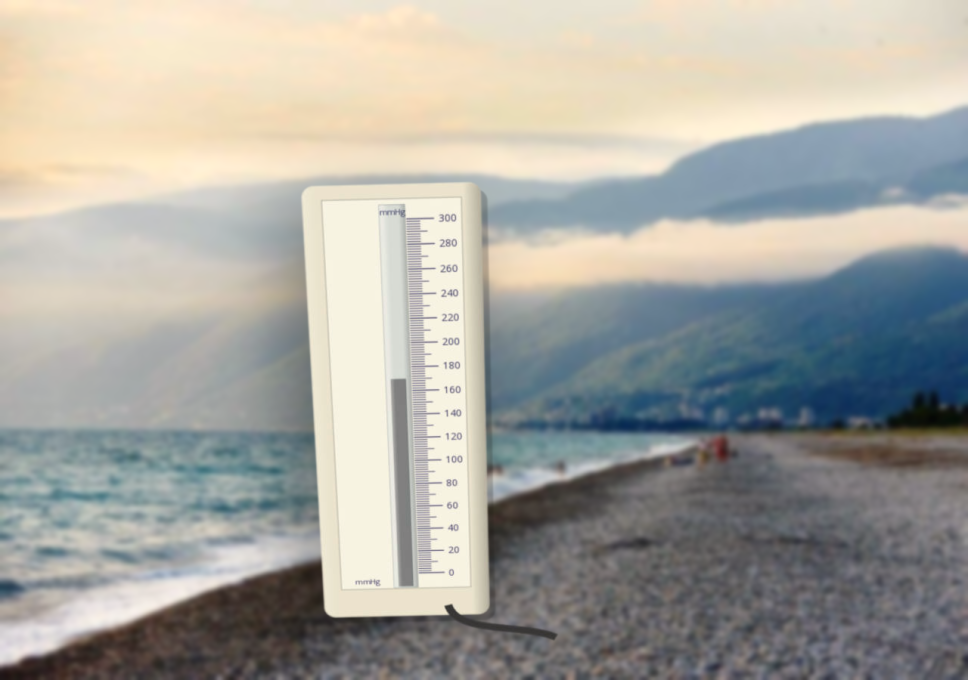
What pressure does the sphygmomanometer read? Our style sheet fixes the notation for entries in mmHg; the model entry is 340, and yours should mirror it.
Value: 170
